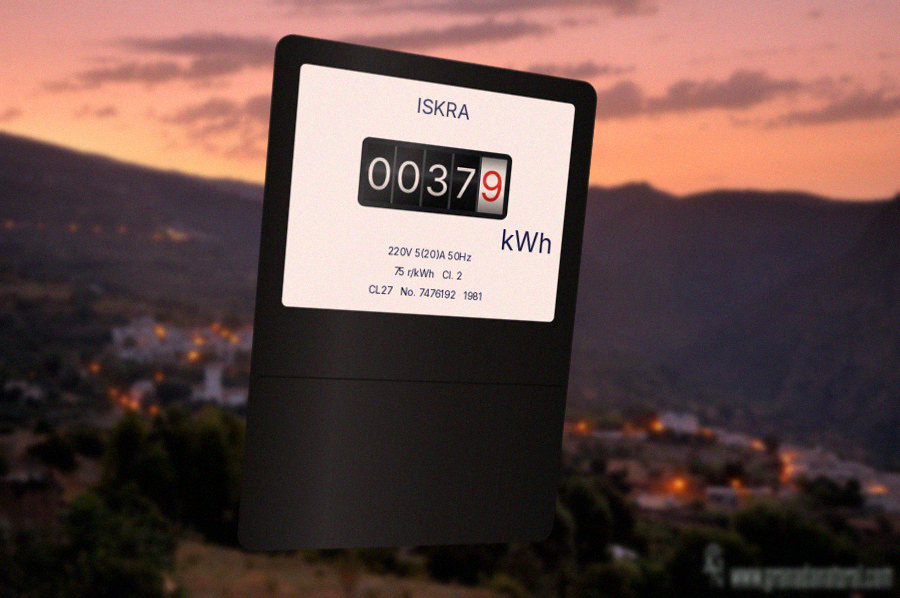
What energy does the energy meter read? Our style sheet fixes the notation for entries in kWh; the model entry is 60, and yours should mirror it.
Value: 37.9
